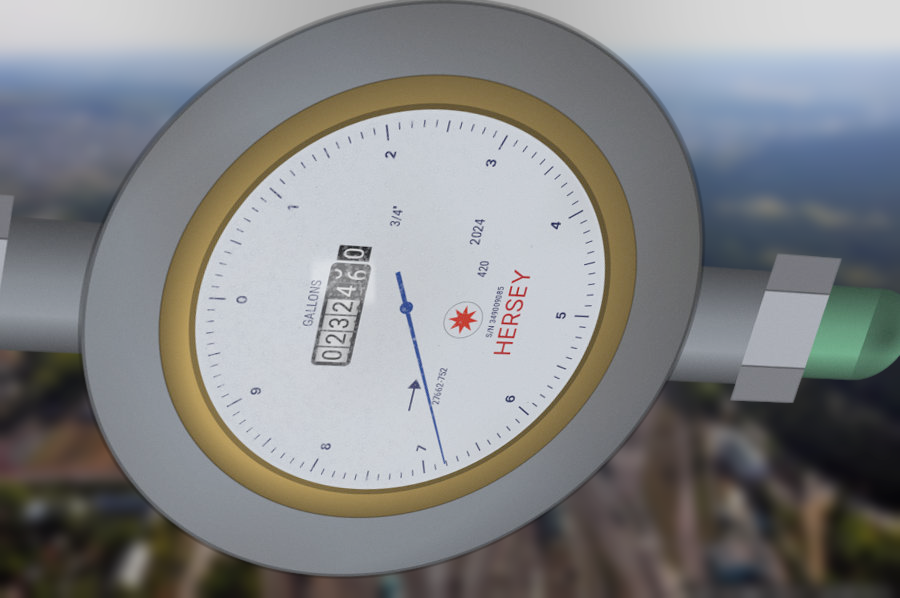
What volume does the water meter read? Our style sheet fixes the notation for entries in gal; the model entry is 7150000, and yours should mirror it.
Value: 232456.8
